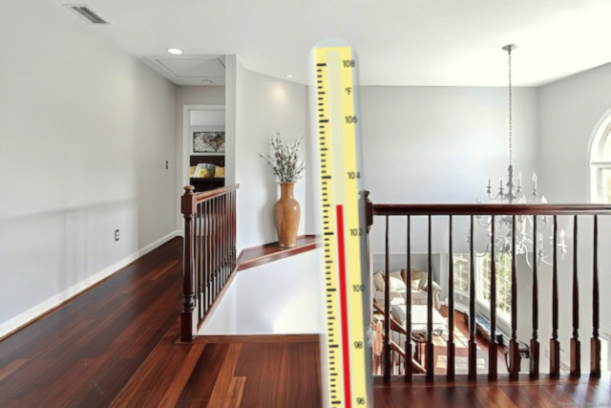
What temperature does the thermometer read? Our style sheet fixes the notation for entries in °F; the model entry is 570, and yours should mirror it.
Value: 103
